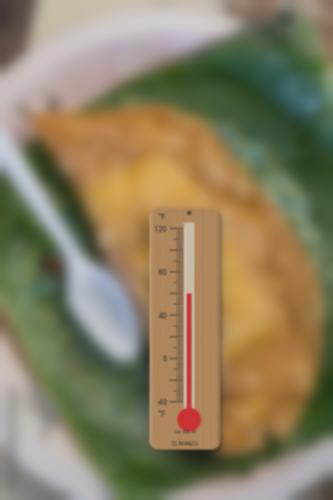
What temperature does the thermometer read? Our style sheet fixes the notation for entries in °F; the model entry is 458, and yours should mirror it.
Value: 60
